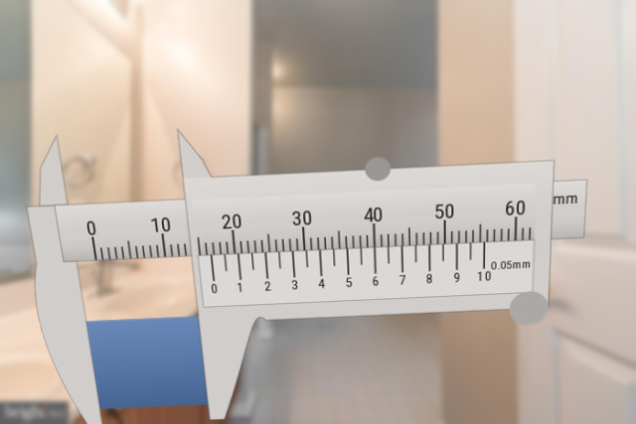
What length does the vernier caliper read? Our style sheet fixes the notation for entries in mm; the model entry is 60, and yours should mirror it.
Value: 16.6
